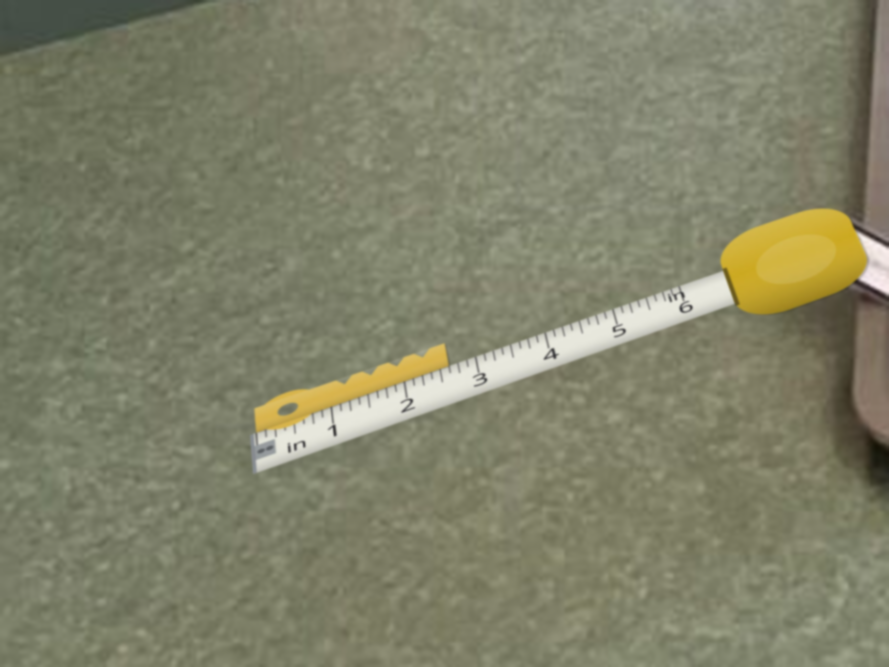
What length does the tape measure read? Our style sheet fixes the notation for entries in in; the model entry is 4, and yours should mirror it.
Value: 2.625
